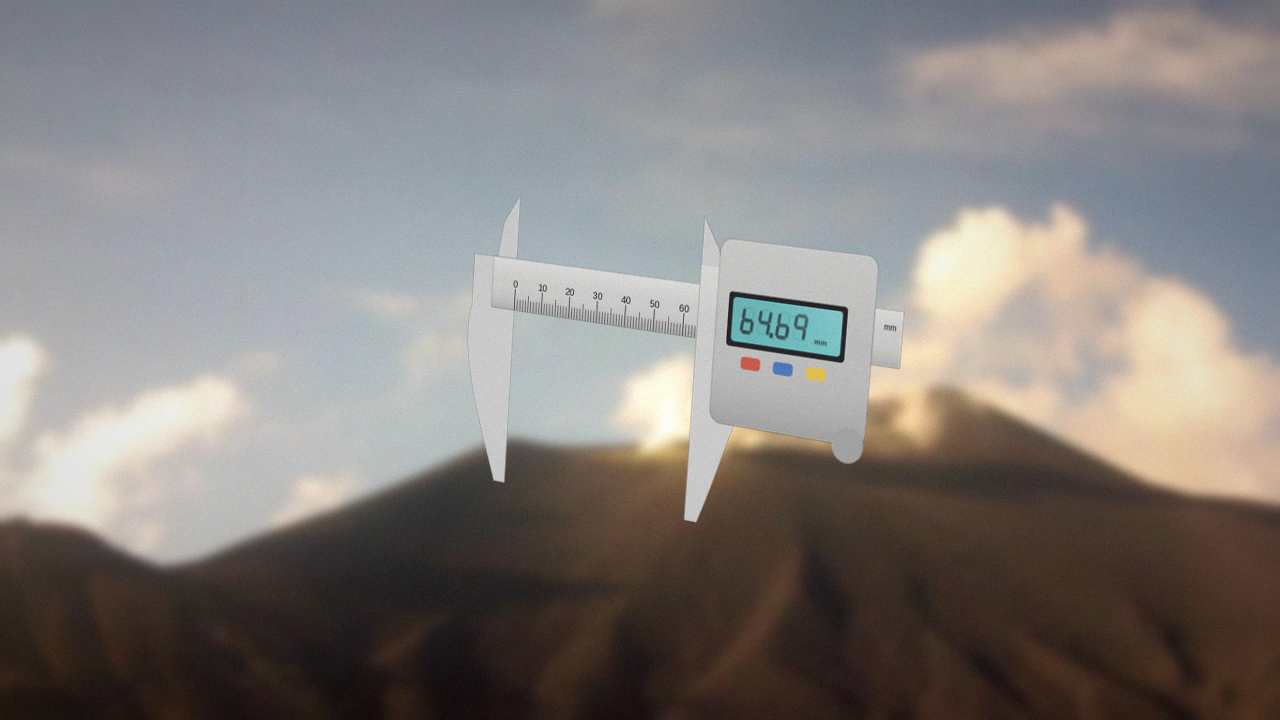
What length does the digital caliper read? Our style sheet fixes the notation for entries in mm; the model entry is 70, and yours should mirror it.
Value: 64.69
